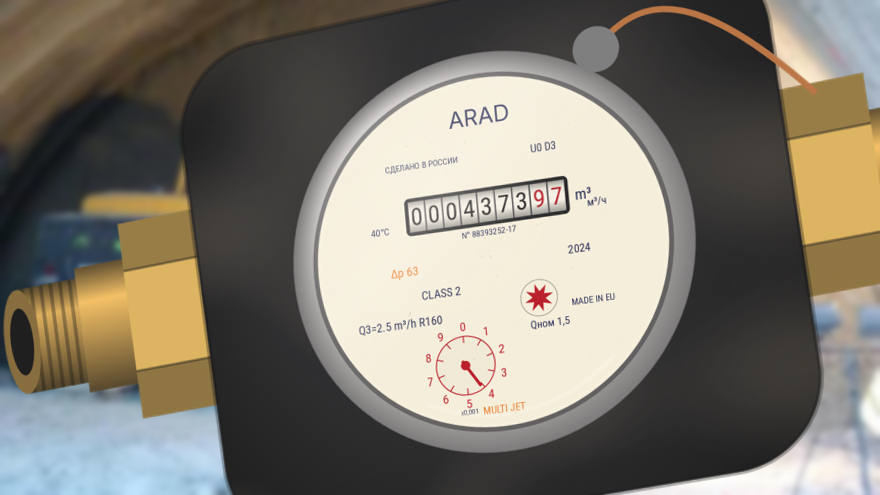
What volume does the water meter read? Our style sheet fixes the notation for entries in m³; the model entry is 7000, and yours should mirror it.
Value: 4373.974
